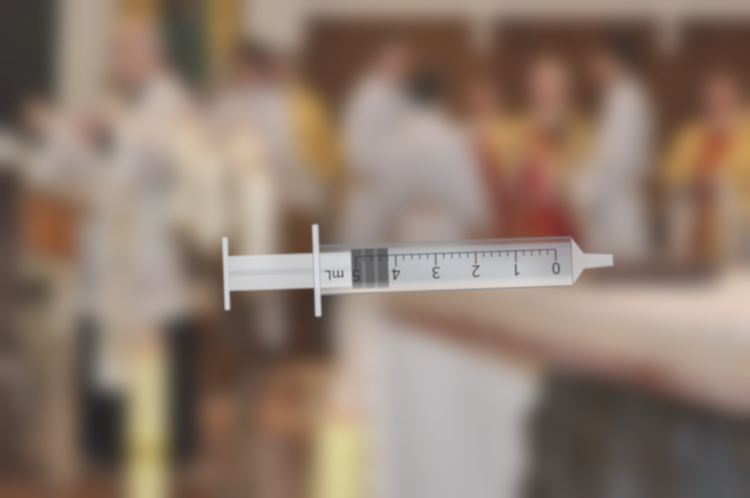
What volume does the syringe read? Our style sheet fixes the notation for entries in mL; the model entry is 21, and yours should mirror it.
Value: 4.2
